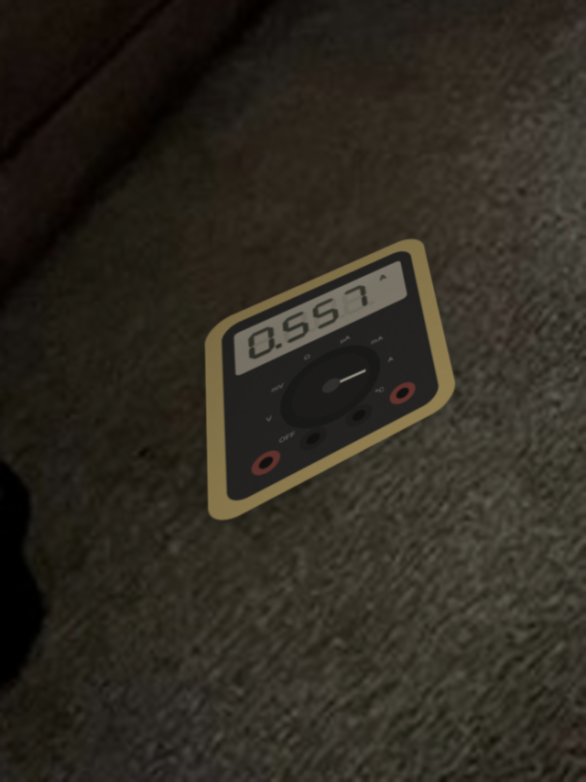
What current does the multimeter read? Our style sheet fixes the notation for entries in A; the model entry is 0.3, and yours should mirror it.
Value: 0.557
